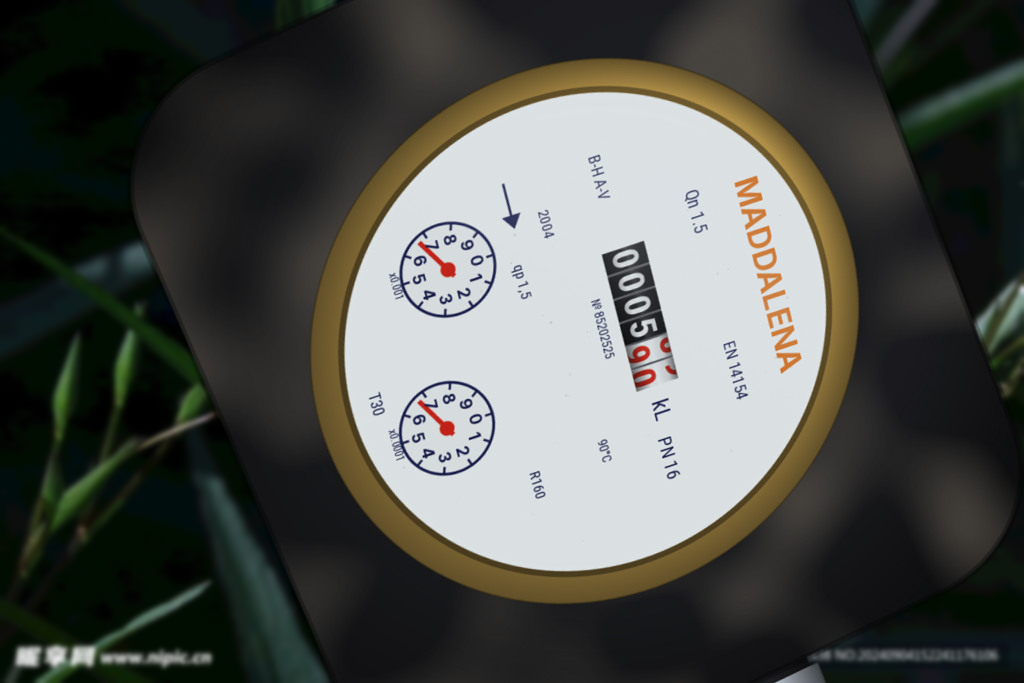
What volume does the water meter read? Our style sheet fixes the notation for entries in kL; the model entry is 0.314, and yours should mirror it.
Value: 5.8966
